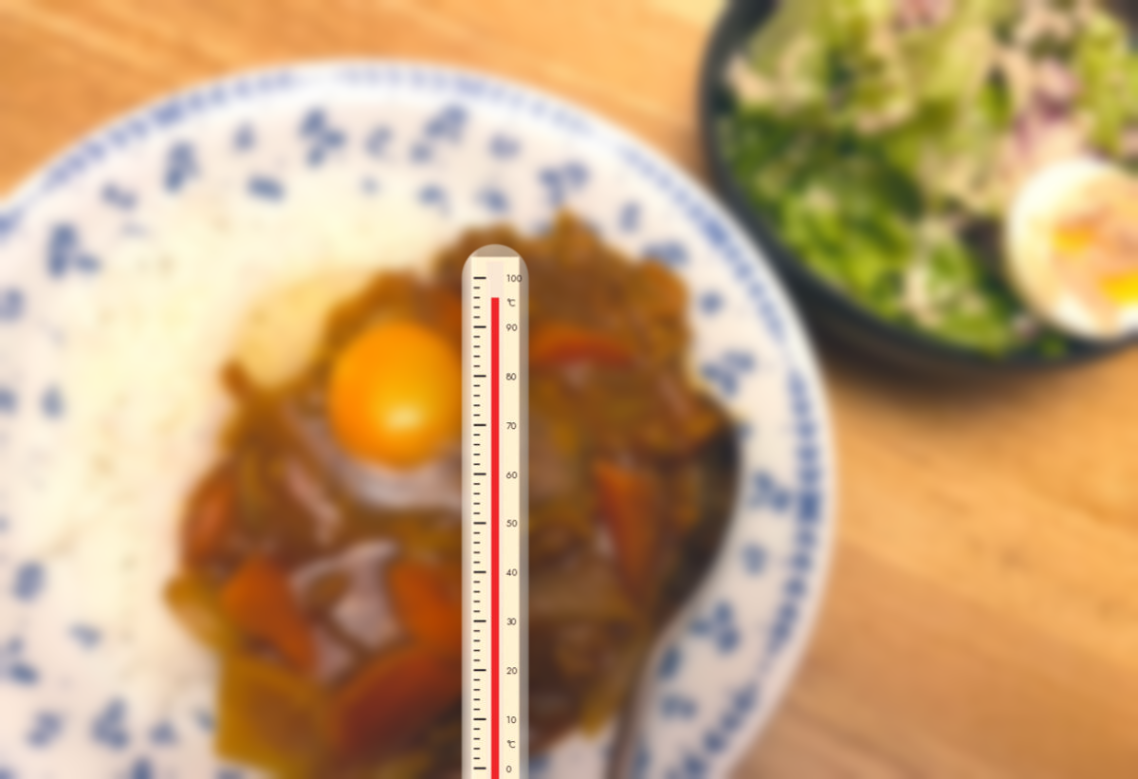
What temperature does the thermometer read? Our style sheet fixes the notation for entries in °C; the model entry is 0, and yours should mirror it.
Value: 96
